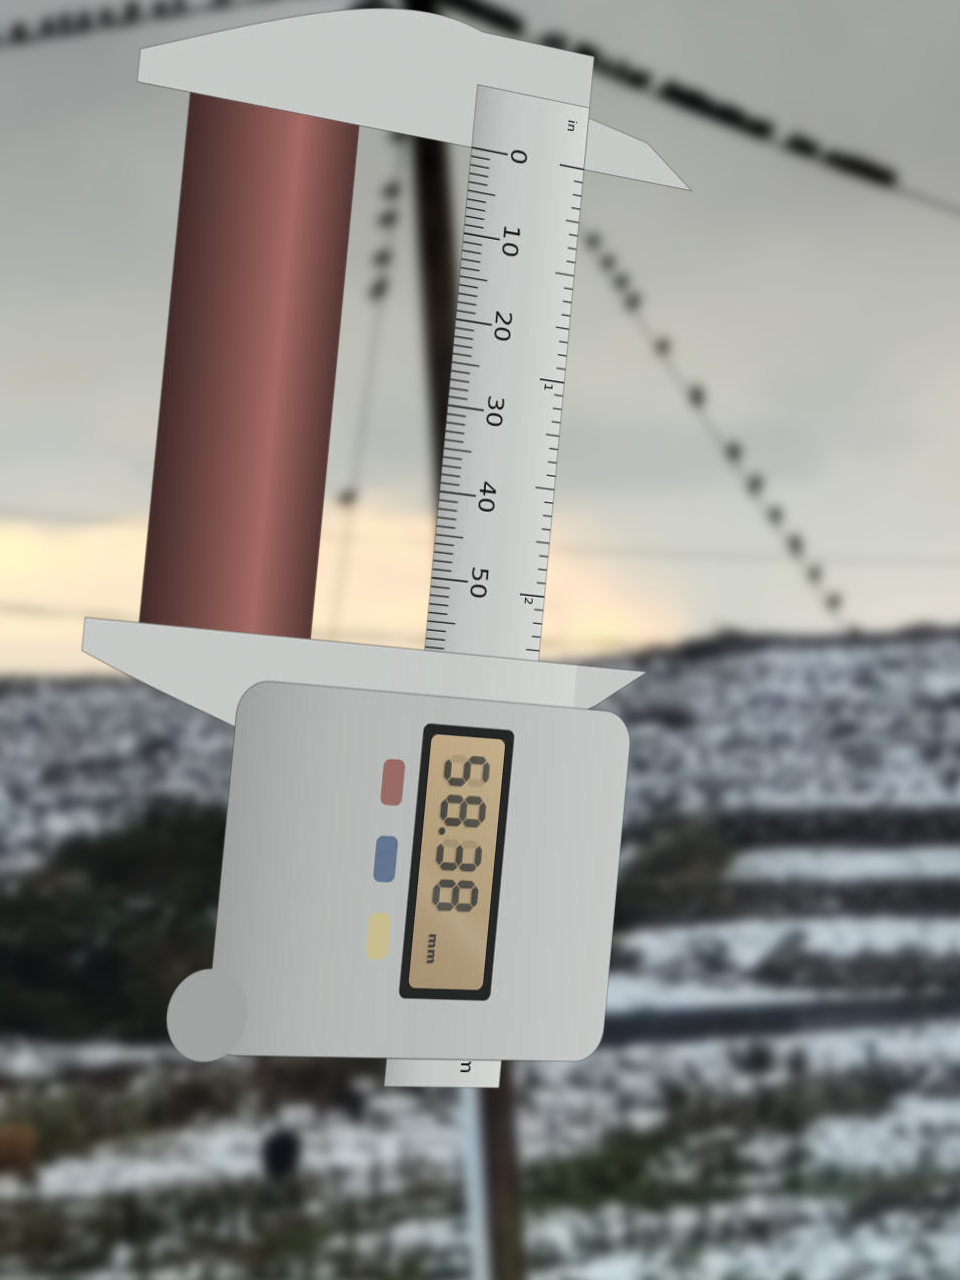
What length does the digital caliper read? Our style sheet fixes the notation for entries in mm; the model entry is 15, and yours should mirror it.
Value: 58.38
